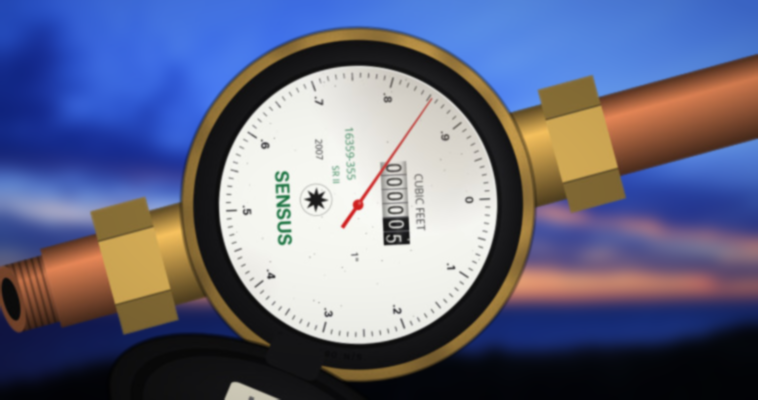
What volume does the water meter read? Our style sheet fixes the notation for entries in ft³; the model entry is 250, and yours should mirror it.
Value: 4.85
